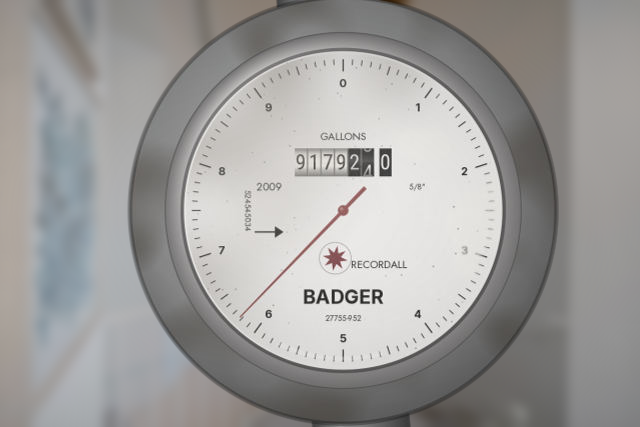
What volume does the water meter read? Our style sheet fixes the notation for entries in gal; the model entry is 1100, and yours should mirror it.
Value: 9179236.2
